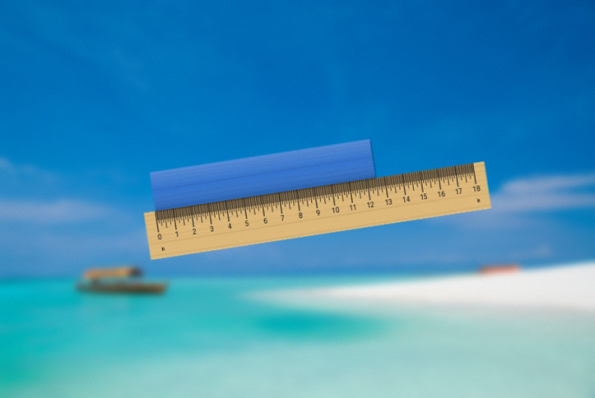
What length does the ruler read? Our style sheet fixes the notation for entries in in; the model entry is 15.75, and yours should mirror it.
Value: 12.5
